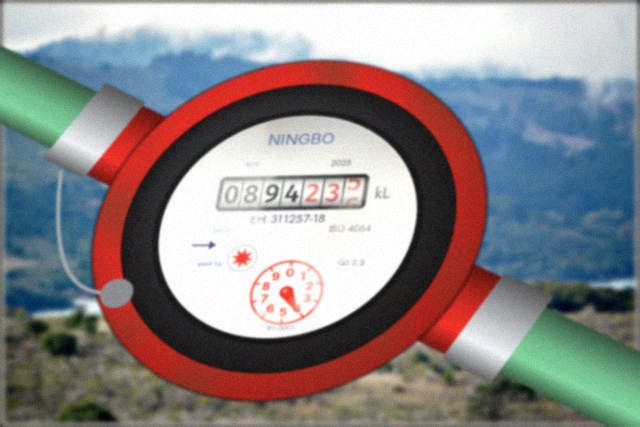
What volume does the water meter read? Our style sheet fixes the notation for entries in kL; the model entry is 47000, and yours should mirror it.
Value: 894.2354
